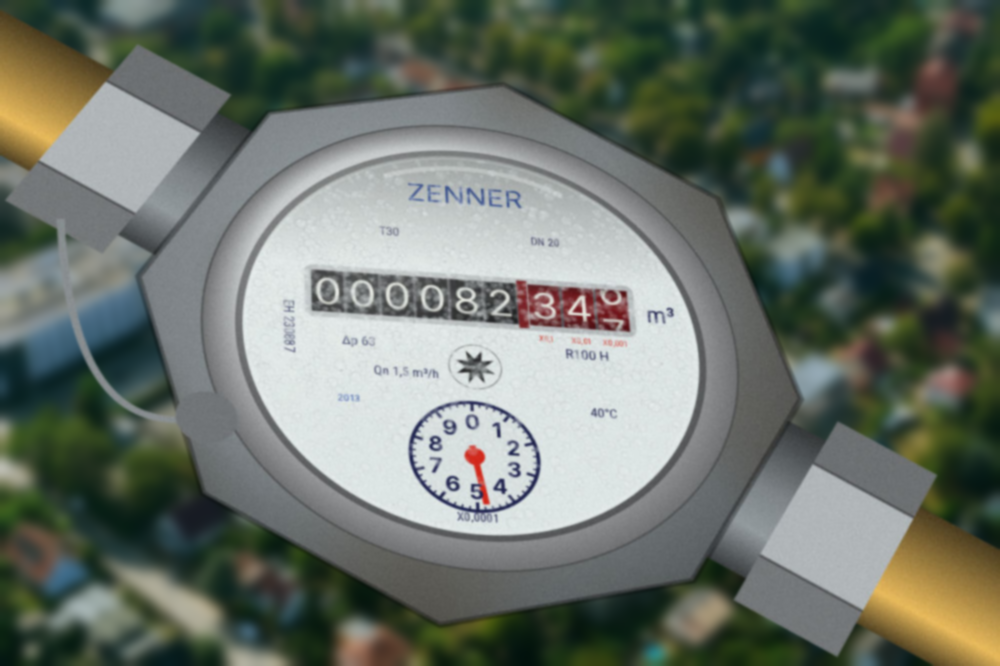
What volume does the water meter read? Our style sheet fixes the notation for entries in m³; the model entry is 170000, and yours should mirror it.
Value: 82.3464
